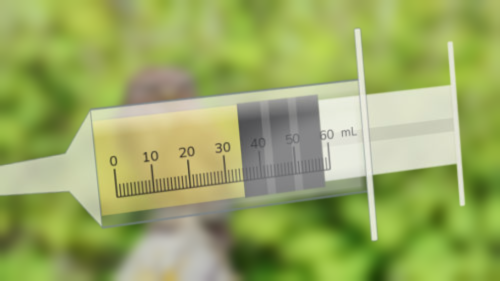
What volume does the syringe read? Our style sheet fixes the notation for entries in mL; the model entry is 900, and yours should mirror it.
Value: 35
